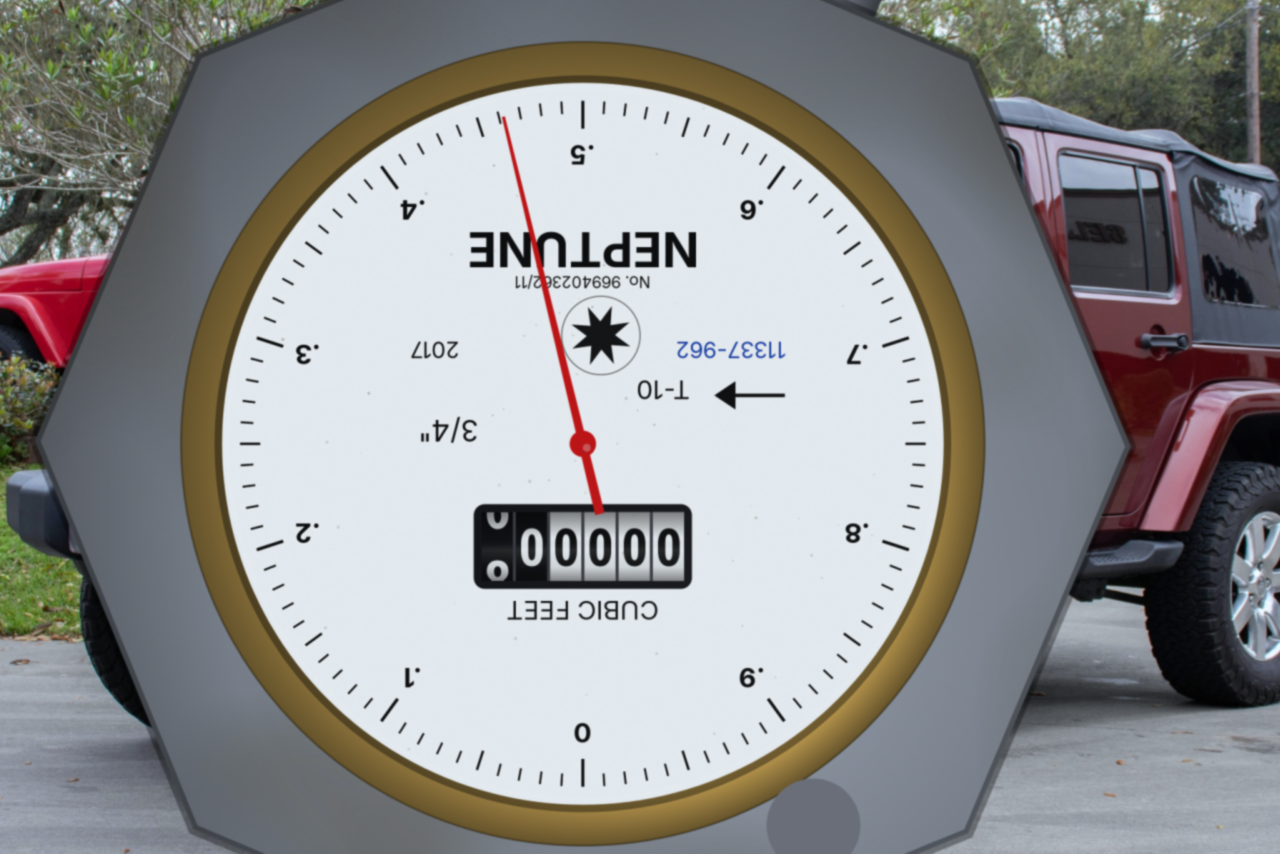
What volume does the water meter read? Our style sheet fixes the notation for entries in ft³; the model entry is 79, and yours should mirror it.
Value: 8.46
